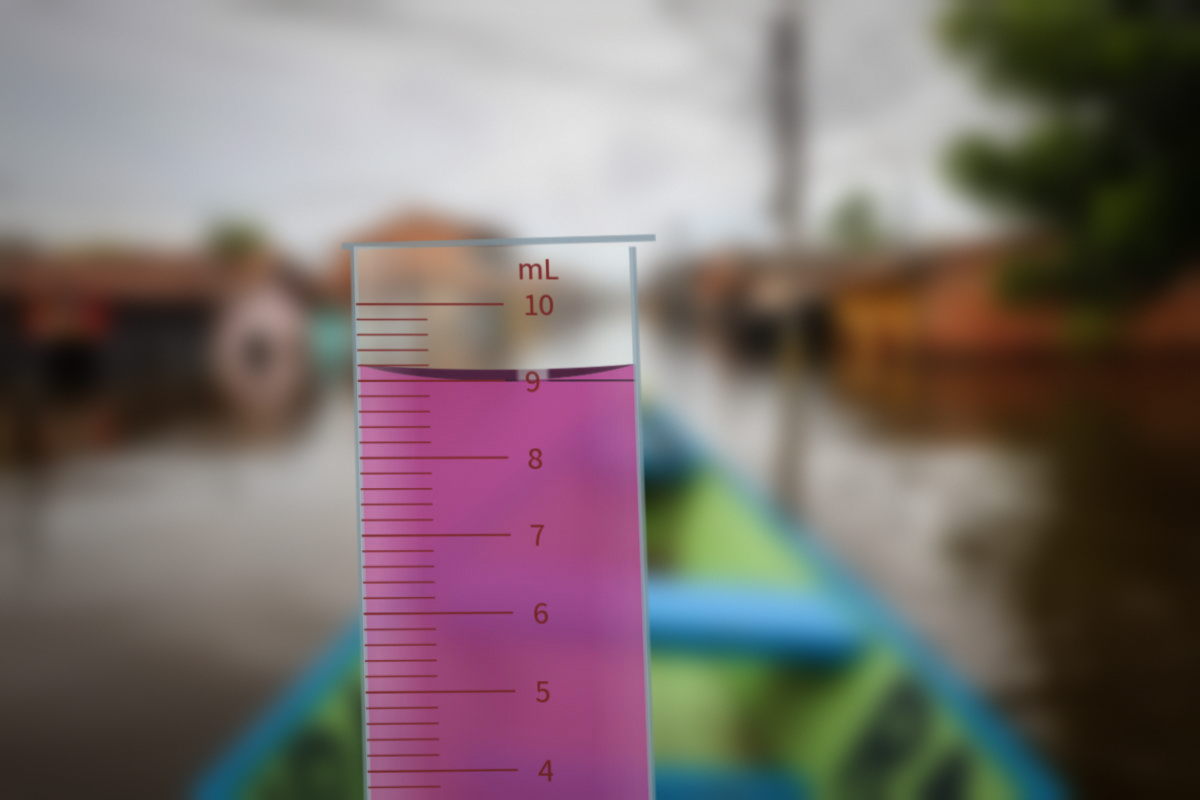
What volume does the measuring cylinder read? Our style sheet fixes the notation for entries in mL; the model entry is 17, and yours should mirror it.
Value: 9
